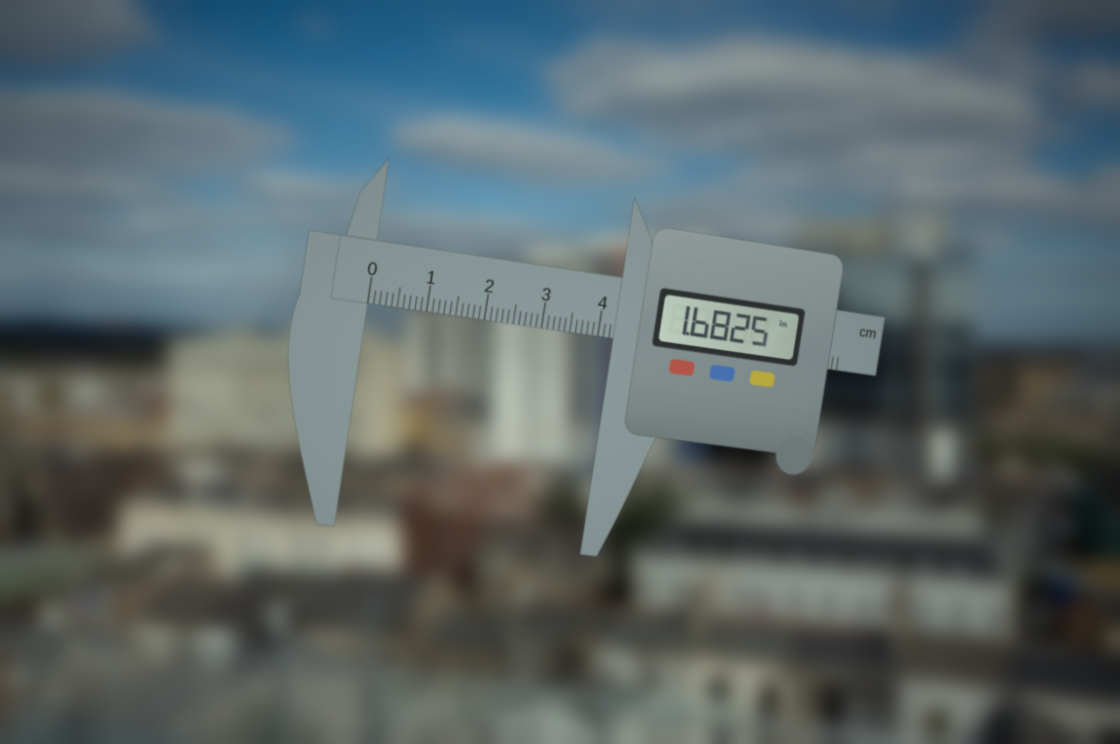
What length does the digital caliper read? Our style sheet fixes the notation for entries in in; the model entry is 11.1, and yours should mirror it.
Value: 1.6825
